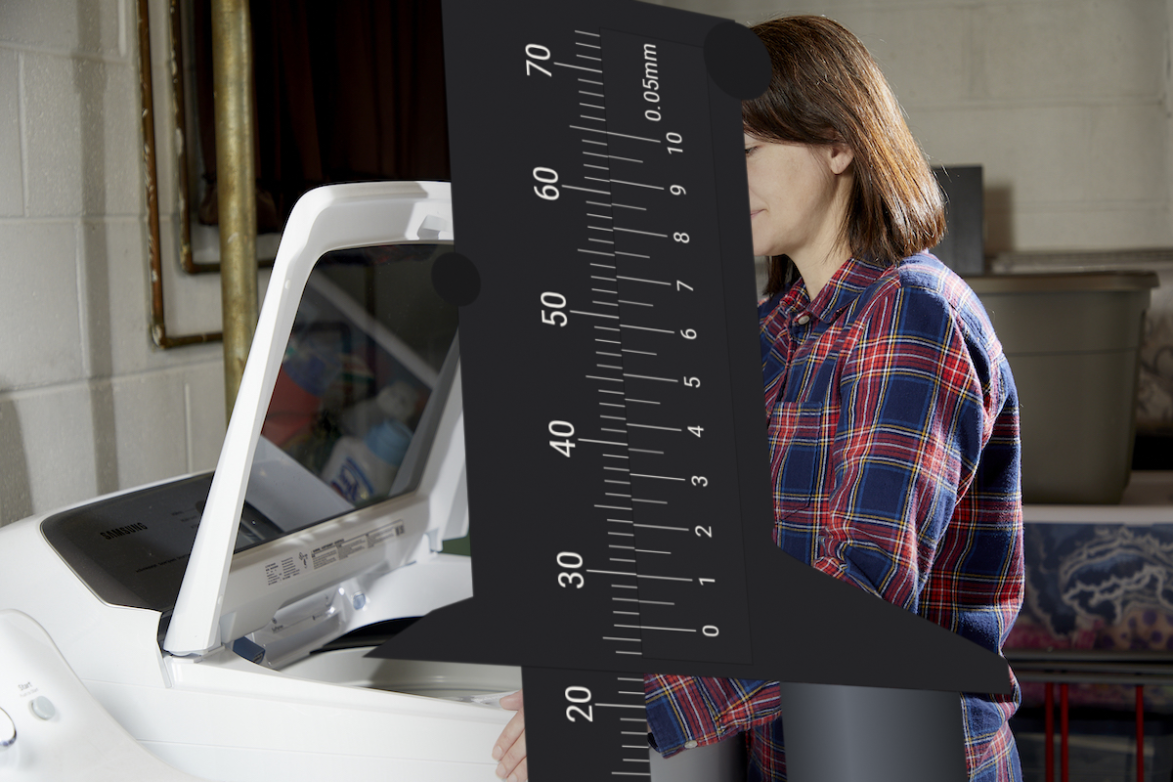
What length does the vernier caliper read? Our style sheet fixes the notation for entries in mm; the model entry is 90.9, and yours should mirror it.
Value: 26.0
